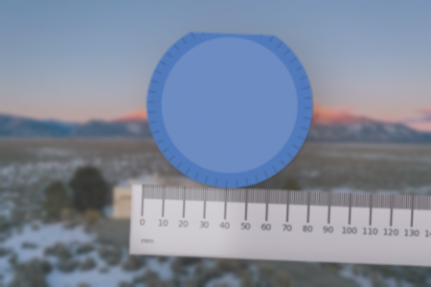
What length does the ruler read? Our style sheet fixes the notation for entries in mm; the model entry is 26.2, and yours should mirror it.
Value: 80
